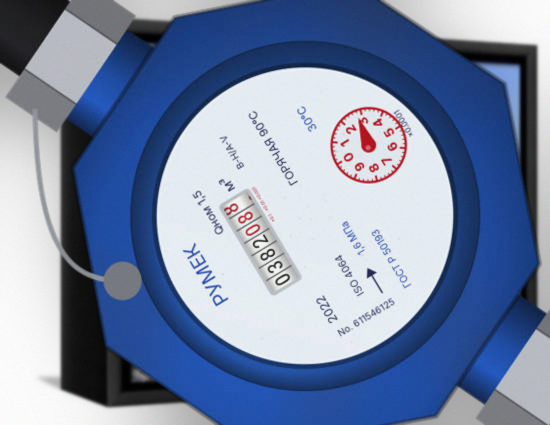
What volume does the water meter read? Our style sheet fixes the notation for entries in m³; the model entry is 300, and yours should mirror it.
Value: 382.0882
